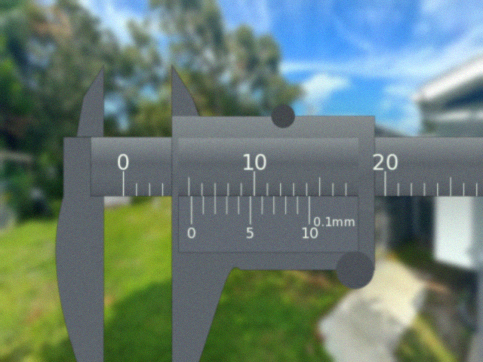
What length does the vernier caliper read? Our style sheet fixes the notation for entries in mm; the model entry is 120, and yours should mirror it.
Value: 5.2
